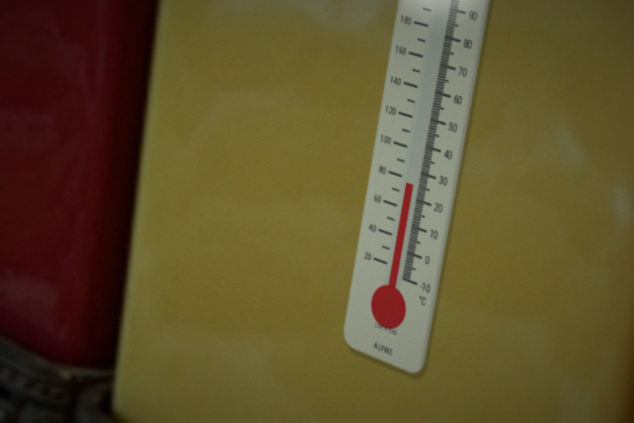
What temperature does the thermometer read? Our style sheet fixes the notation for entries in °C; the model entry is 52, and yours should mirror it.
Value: 25
